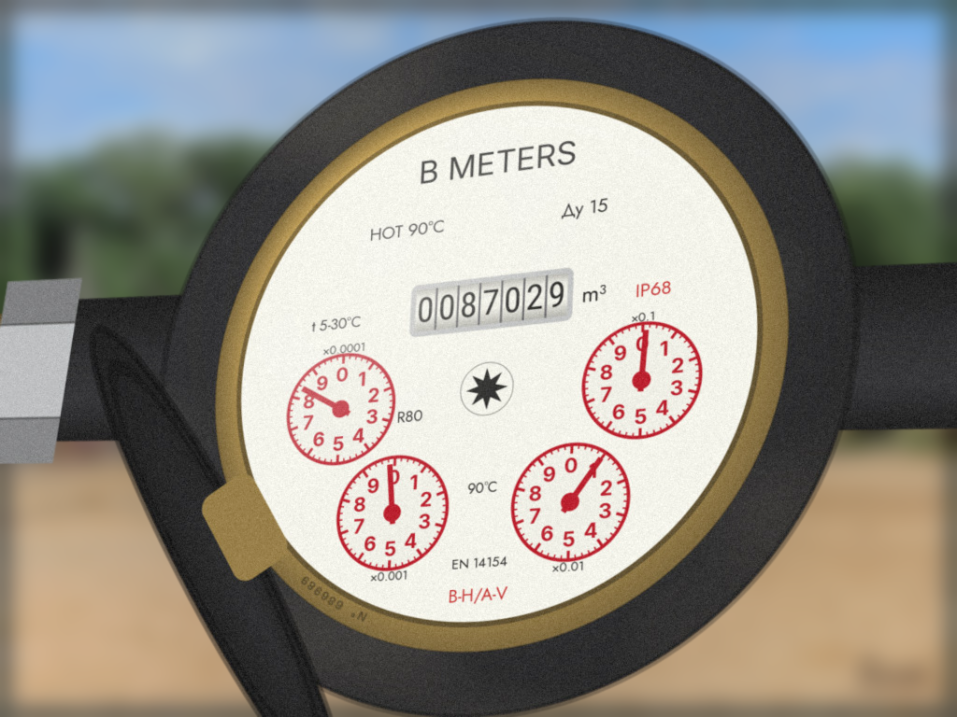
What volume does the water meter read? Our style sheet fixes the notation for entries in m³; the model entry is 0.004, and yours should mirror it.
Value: 87029.0098
